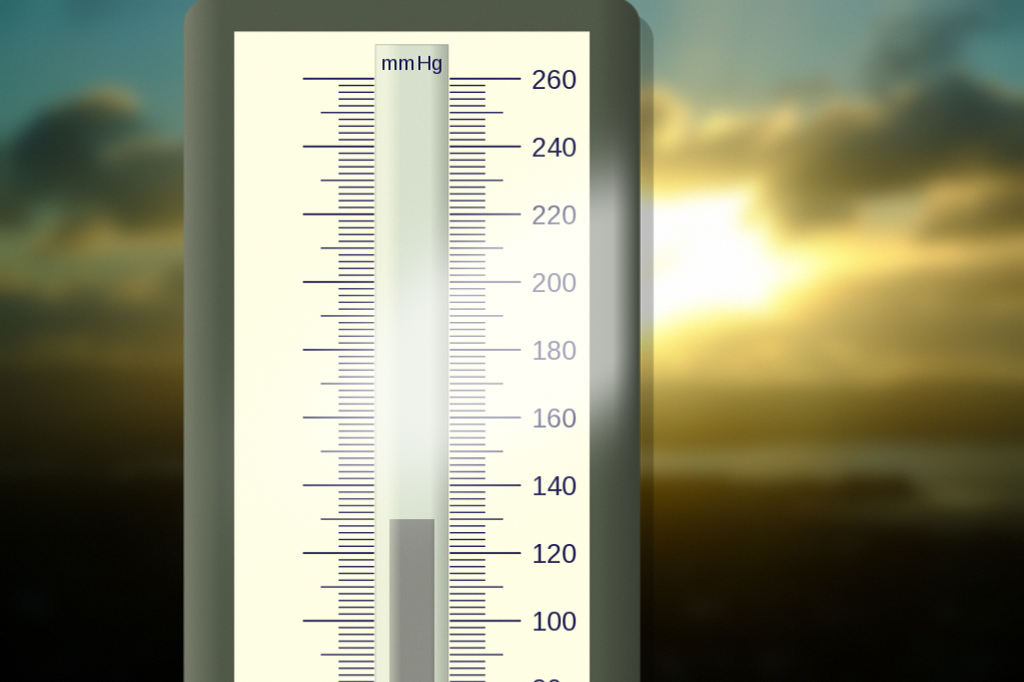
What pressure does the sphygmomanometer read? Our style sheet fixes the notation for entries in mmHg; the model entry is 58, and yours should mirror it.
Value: 130
